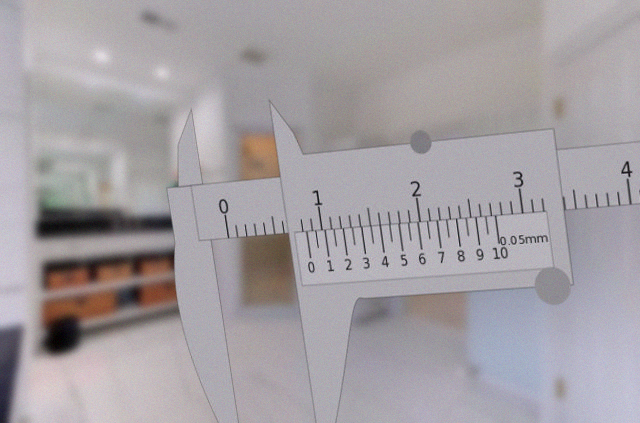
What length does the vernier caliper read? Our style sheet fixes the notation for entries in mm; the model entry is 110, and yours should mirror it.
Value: 8.4
